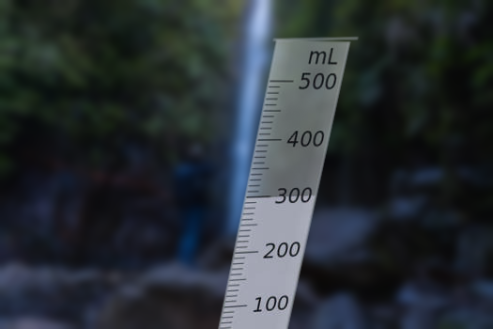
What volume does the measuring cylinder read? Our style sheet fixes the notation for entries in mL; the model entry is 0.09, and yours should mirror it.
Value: 300
